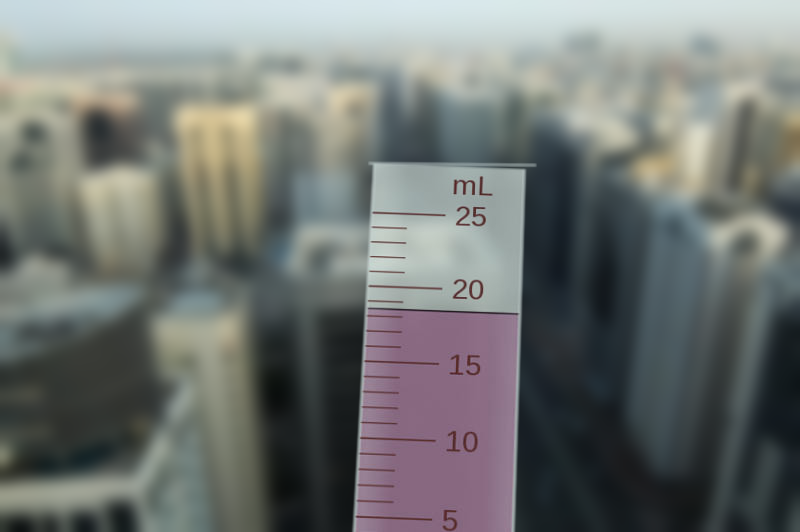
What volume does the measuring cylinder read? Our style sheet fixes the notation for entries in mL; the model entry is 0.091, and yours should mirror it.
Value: 18.5
